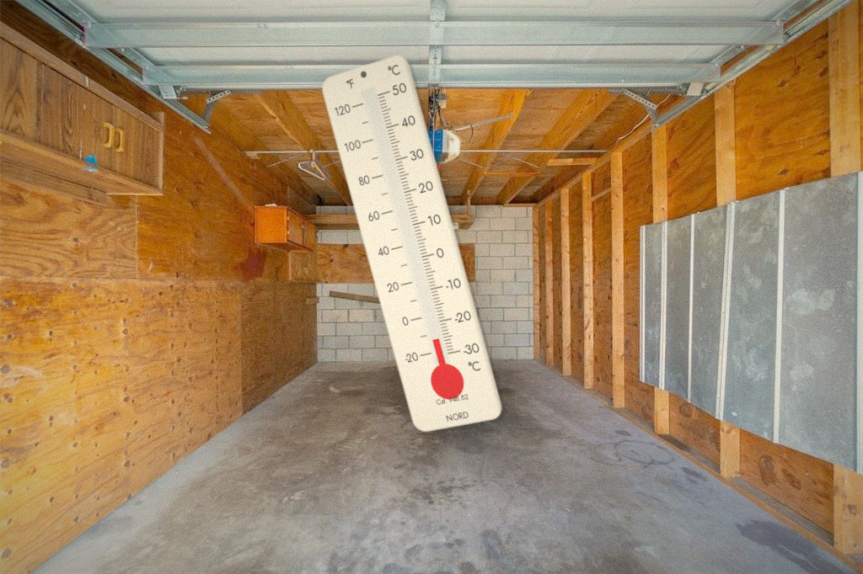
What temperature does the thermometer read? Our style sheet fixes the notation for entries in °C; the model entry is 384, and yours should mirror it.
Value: -25
